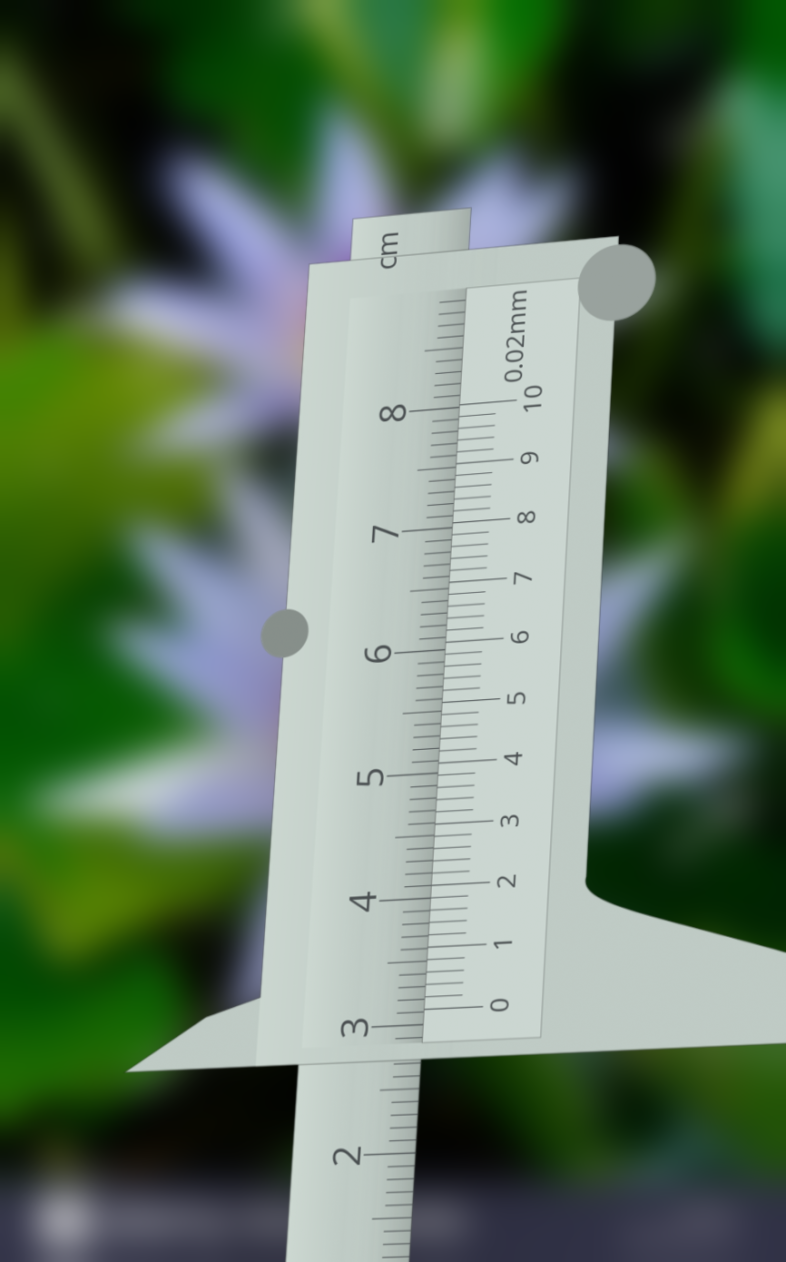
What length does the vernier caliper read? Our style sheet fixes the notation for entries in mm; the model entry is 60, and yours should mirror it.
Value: 31.2
